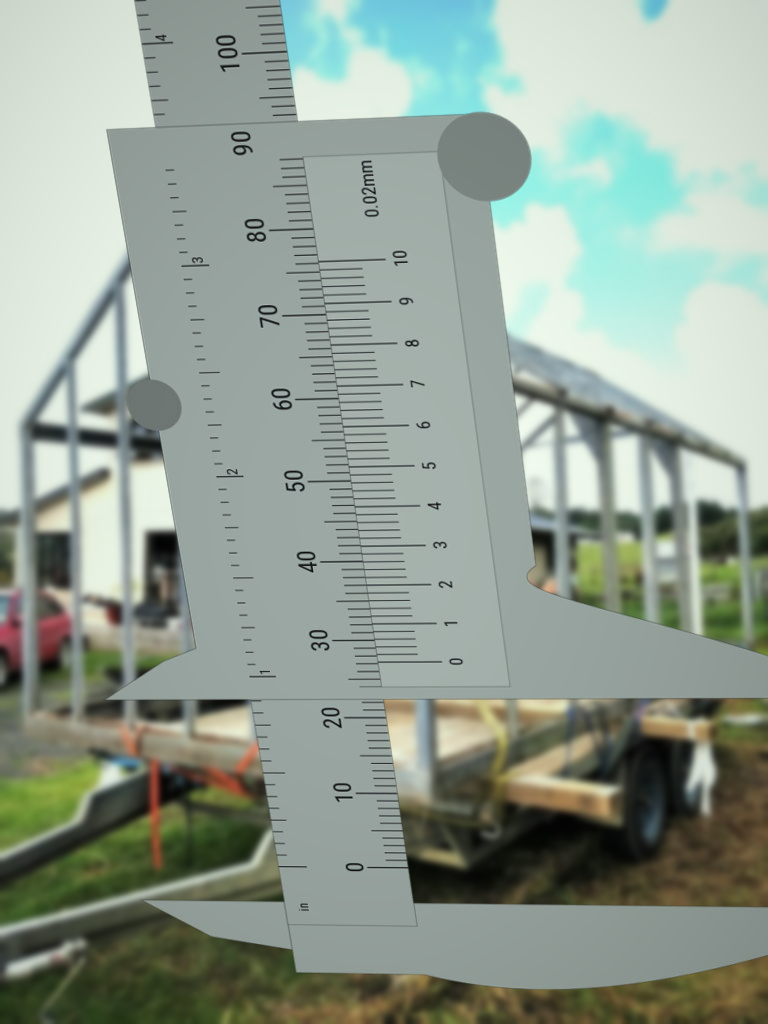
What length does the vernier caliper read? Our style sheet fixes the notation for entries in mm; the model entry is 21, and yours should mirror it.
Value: 27.2
